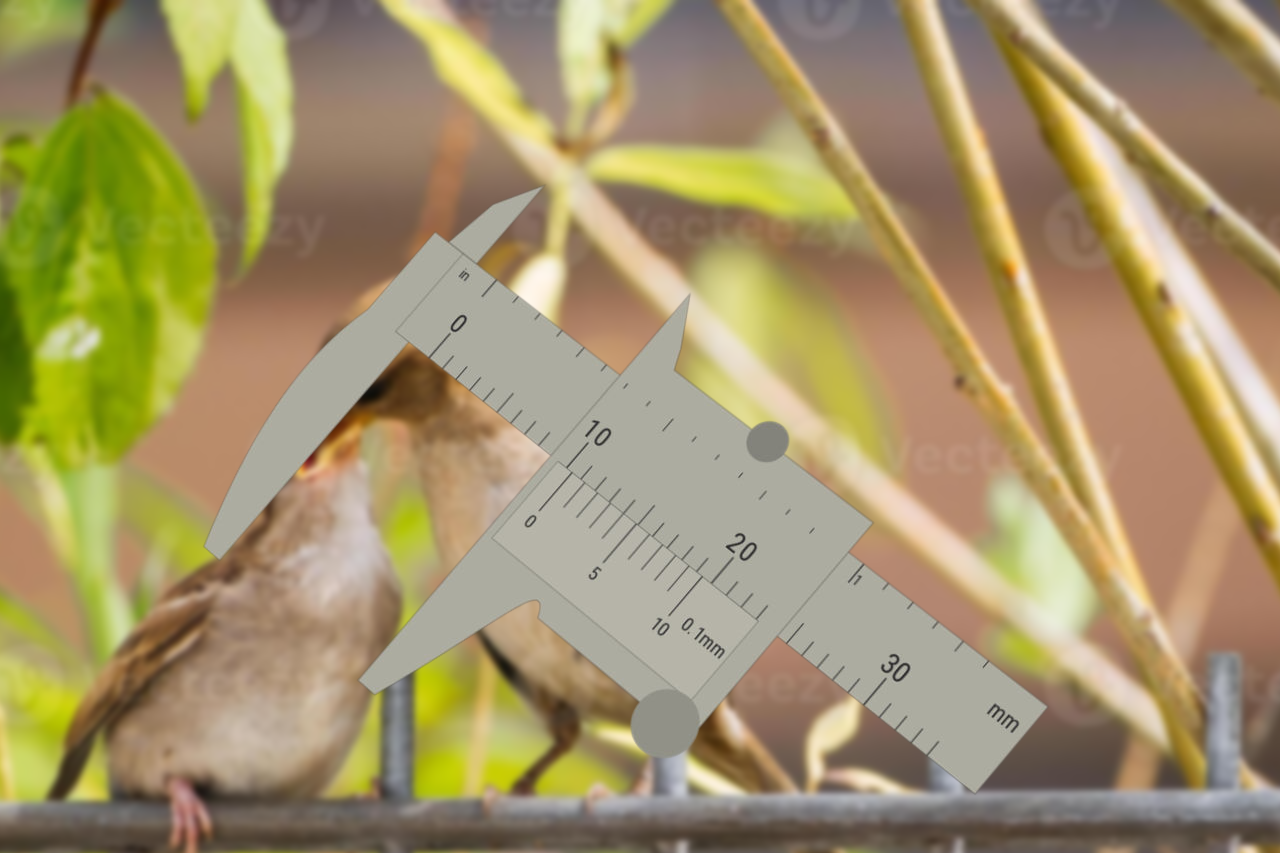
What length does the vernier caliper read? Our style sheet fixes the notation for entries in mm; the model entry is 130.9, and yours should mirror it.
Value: 10.4
